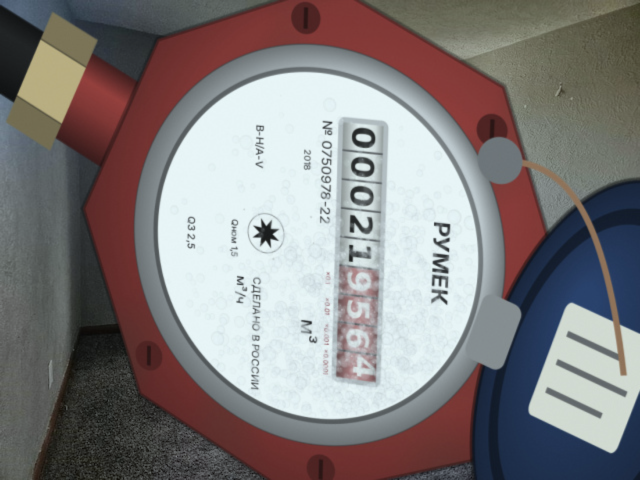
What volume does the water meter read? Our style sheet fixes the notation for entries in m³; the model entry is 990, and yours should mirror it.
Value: 21.9564
